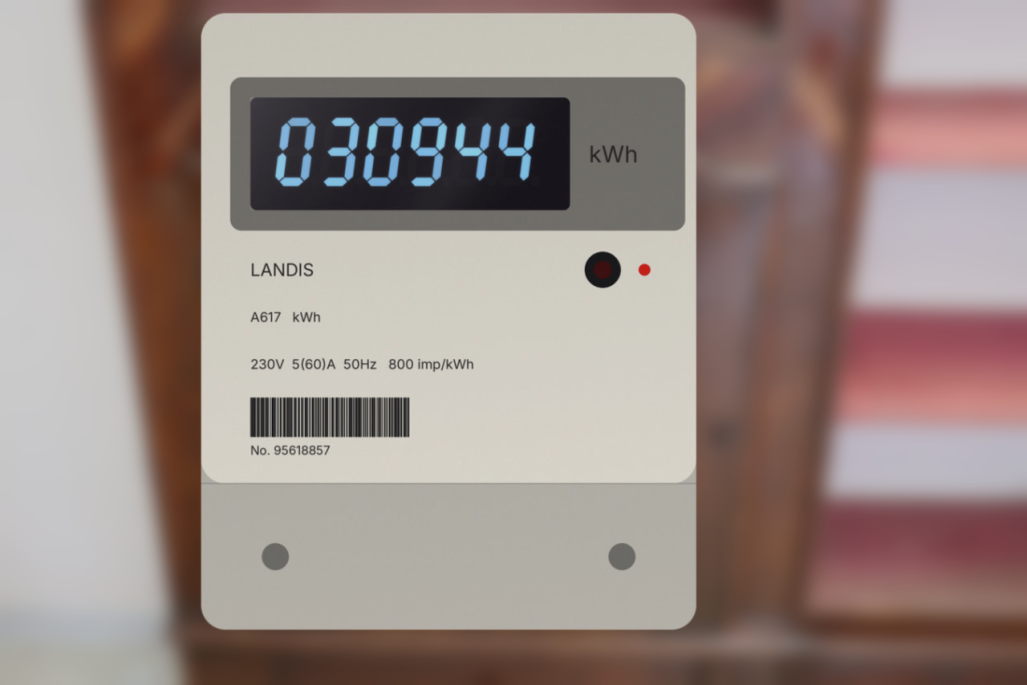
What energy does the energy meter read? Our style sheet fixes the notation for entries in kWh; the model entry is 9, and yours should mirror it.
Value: 30944
